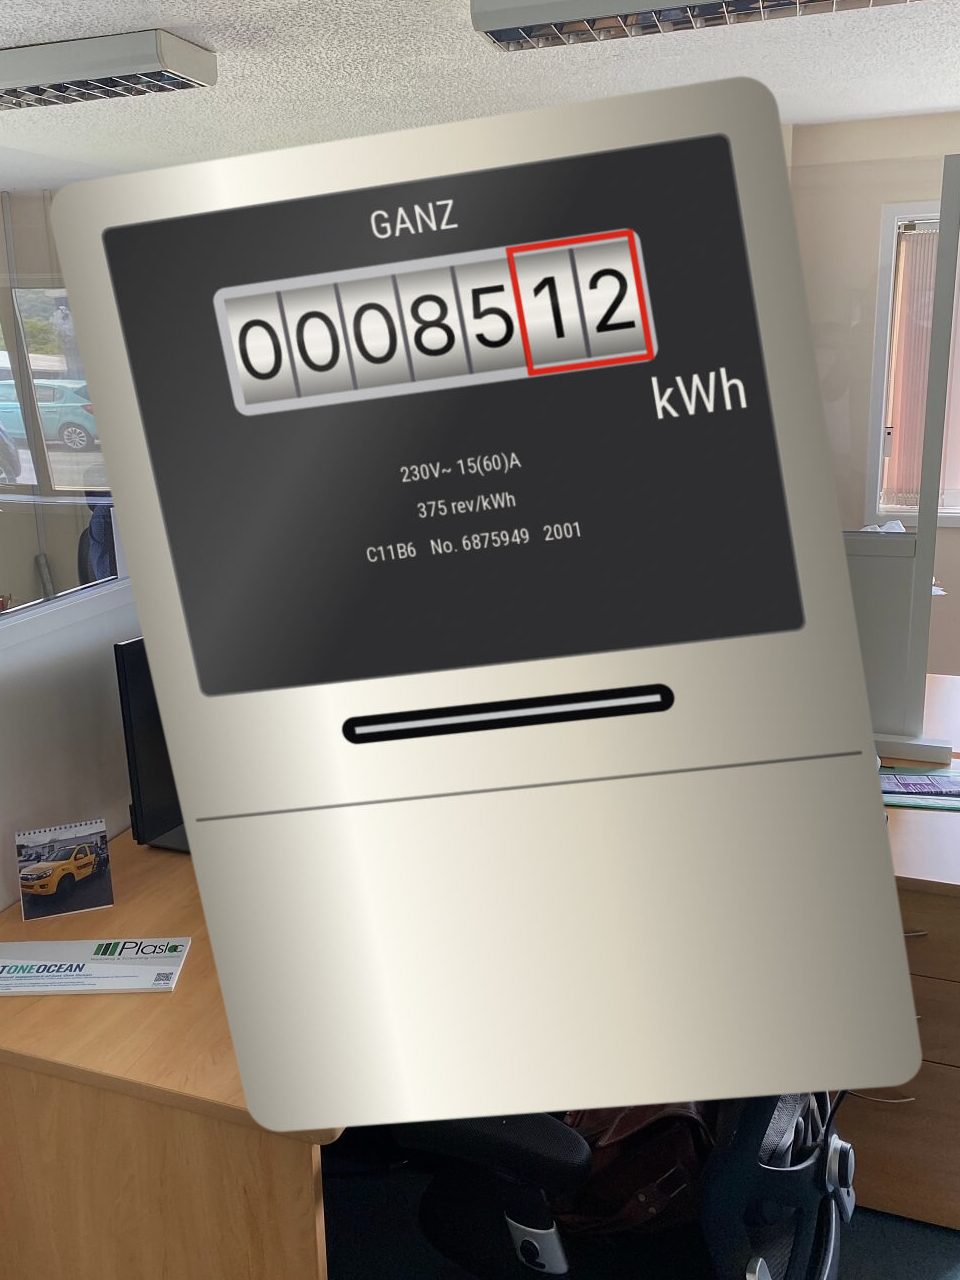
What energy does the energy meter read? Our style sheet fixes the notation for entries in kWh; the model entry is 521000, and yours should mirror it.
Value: 85.12
